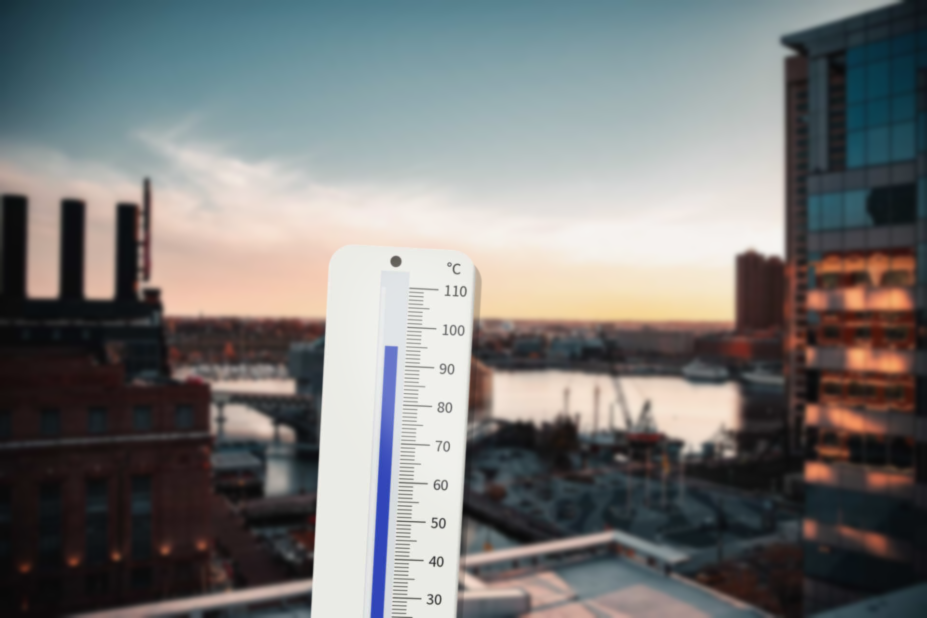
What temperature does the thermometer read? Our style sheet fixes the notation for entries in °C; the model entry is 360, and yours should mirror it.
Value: 95
